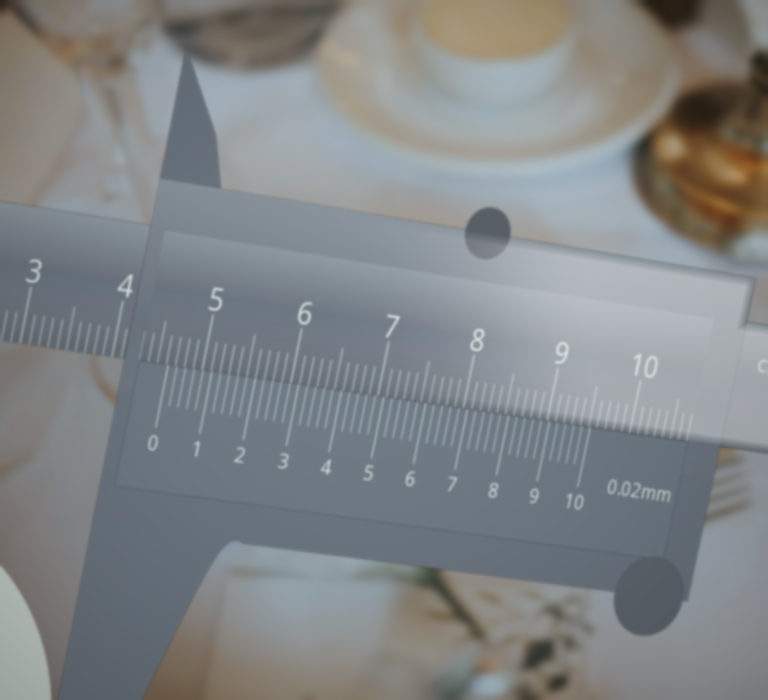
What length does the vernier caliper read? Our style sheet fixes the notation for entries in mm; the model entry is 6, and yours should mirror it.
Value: 46.2
